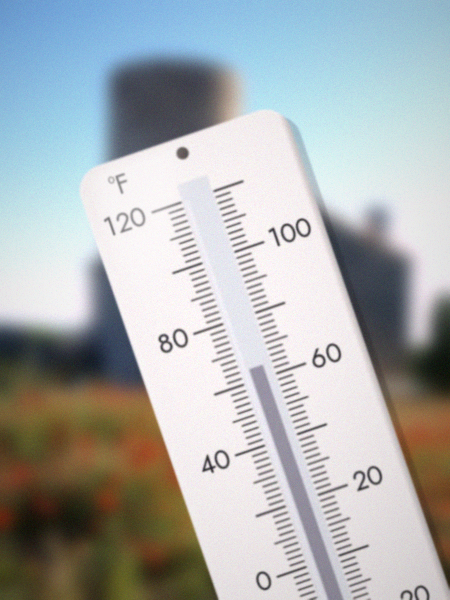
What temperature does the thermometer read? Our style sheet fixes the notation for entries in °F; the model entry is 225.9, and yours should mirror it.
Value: 64
